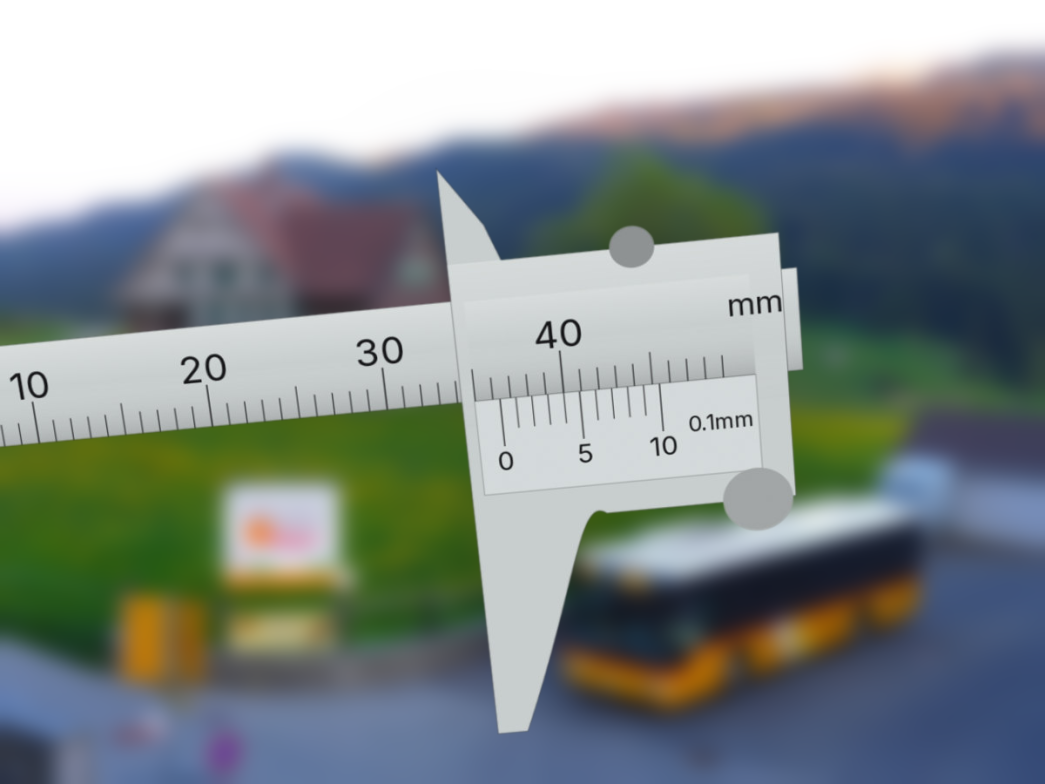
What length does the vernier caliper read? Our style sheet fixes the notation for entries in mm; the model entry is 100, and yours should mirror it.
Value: 36.4
